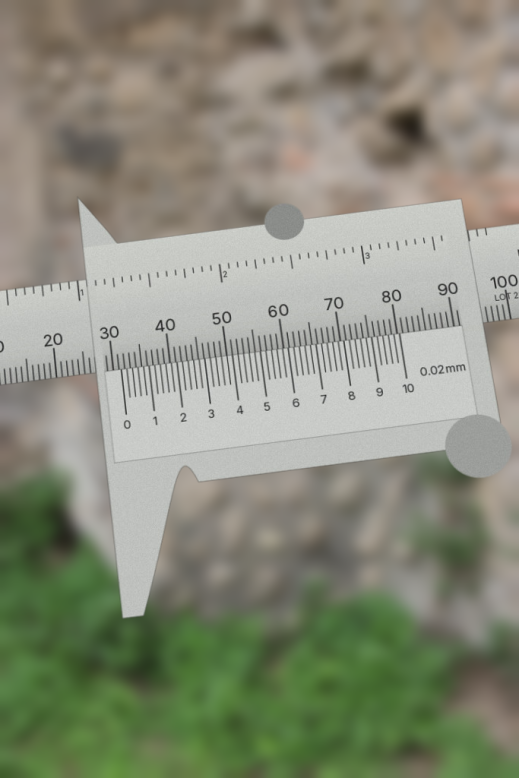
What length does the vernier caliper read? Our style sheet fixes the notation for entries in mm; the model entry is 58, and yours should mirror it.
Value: 31.4
